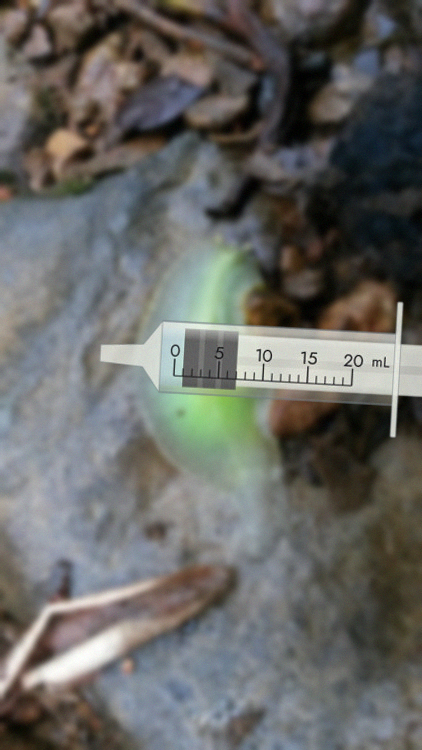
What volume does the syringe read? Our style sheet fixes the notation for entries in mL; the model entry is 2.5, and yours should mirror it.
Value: 1
